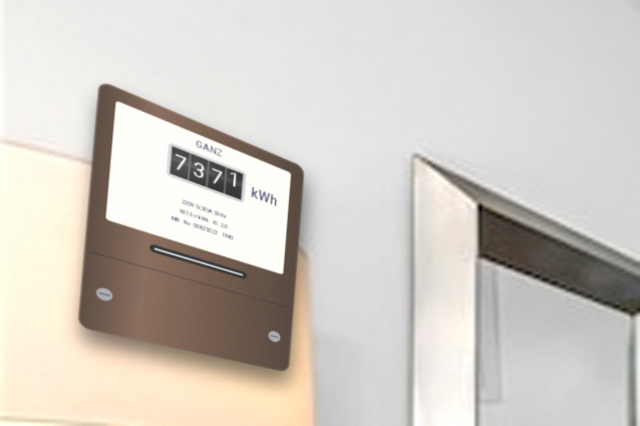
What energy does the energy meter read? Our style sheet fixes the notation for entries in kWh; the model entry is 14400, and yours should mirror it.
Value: 7371
